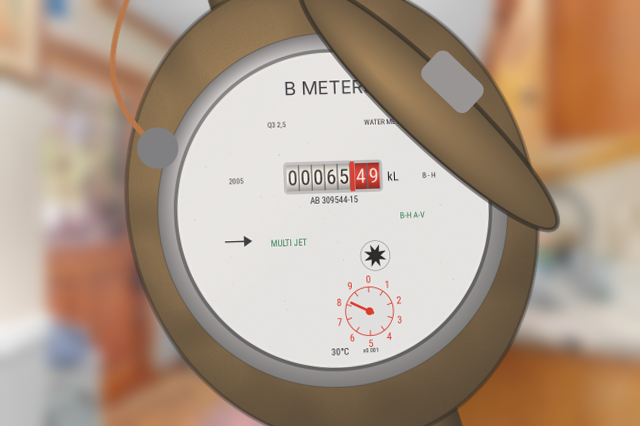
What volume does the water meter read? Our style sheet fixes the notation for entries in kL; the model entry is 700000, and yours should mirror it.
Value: 65.498
